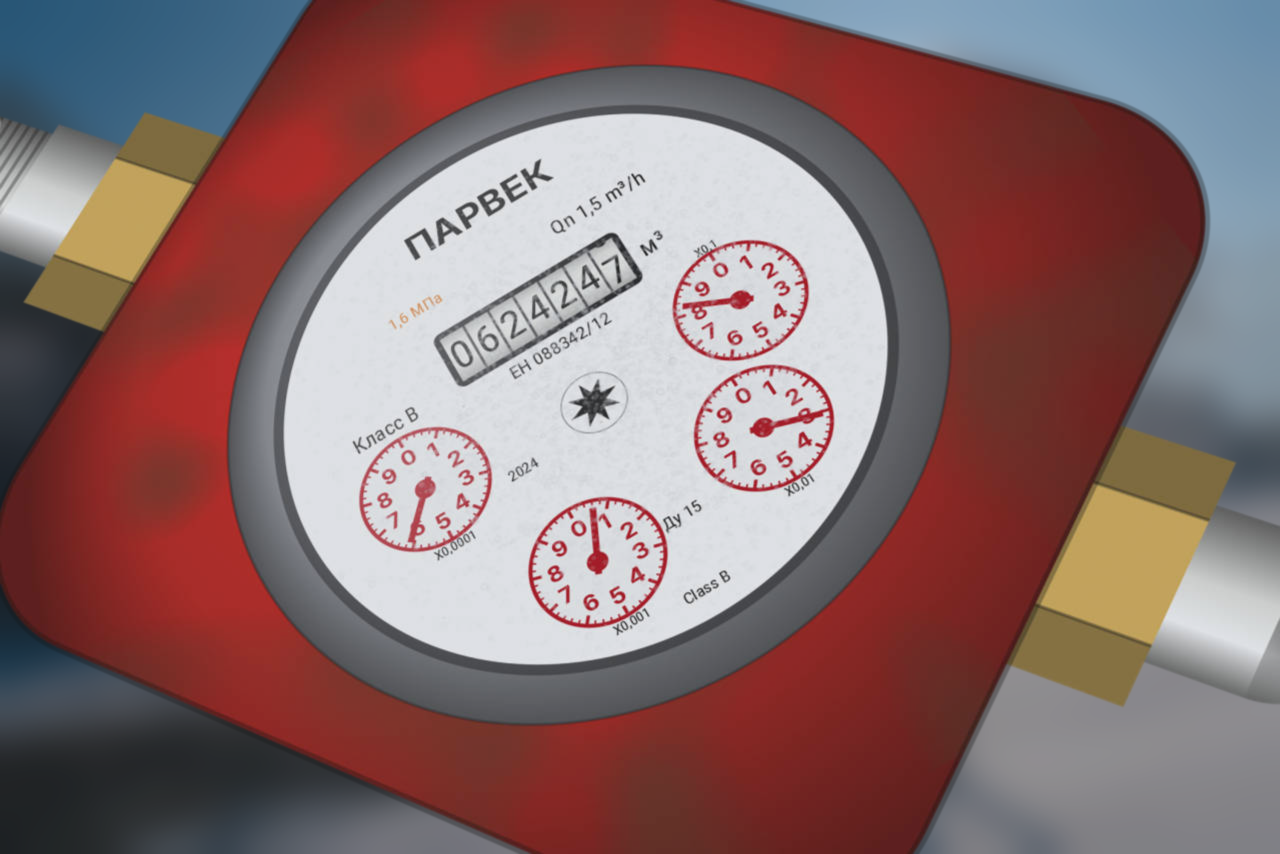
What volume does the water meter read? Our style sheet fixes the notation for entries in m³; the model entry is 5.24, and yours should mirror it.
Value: 624246.8306
